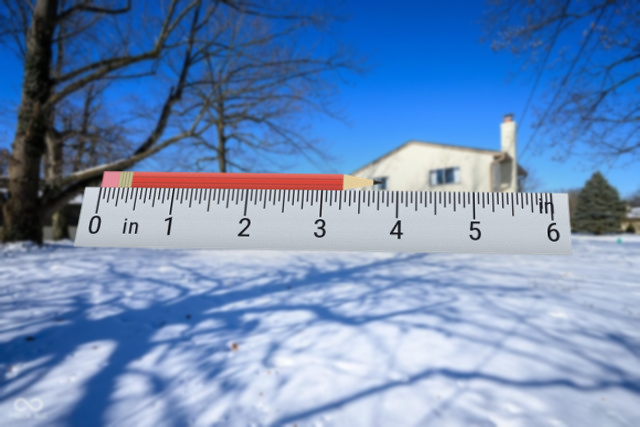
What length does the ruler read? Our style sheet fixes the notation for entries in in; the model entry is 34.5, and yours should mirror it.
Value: 3.8125
